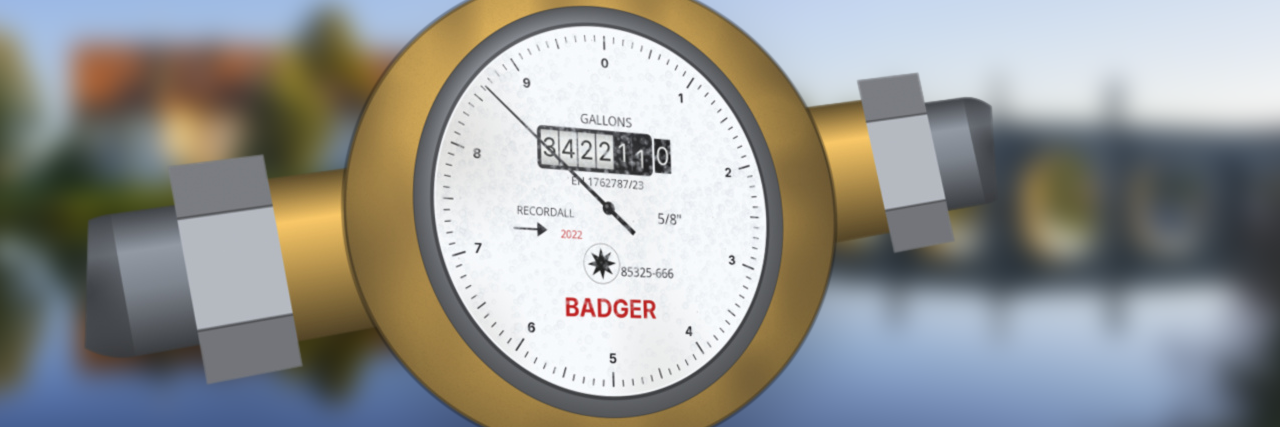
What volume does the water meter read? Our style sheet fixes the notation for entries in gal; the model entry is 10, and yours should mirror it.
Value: 3422108.6
